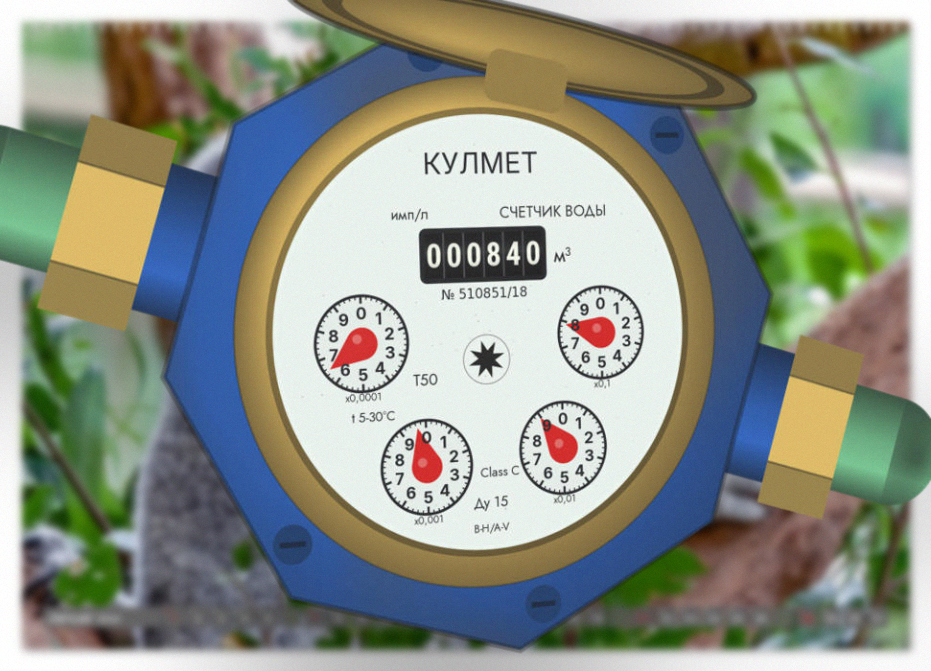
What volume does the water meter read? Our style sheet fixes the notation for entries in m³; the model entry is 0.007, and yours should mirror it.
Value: 840.7896
